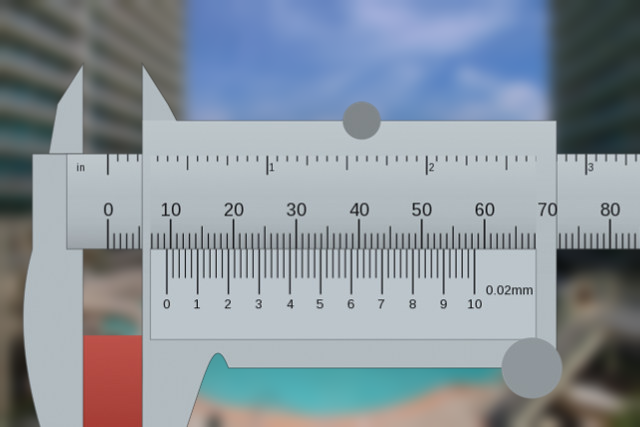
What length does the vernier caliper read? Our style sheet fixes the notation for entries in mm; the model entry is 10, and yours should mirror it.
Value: 9.4
